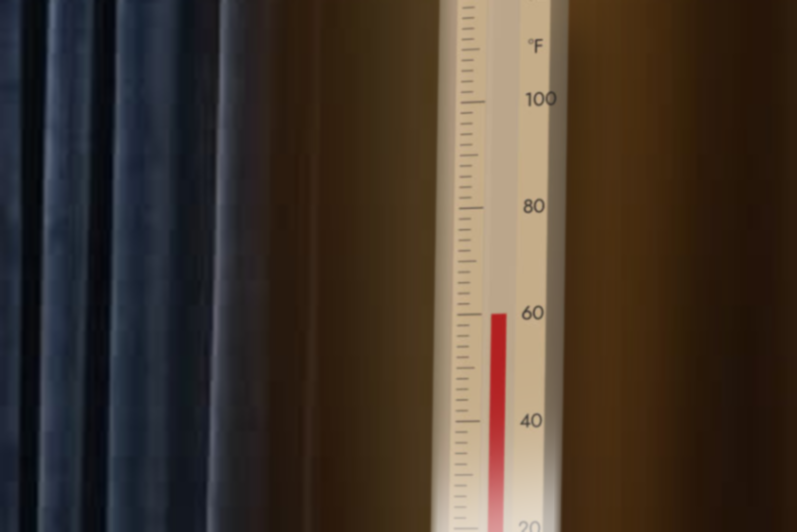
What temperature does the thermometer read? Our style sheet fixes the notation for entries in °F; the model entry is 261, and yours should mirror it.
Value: 60
